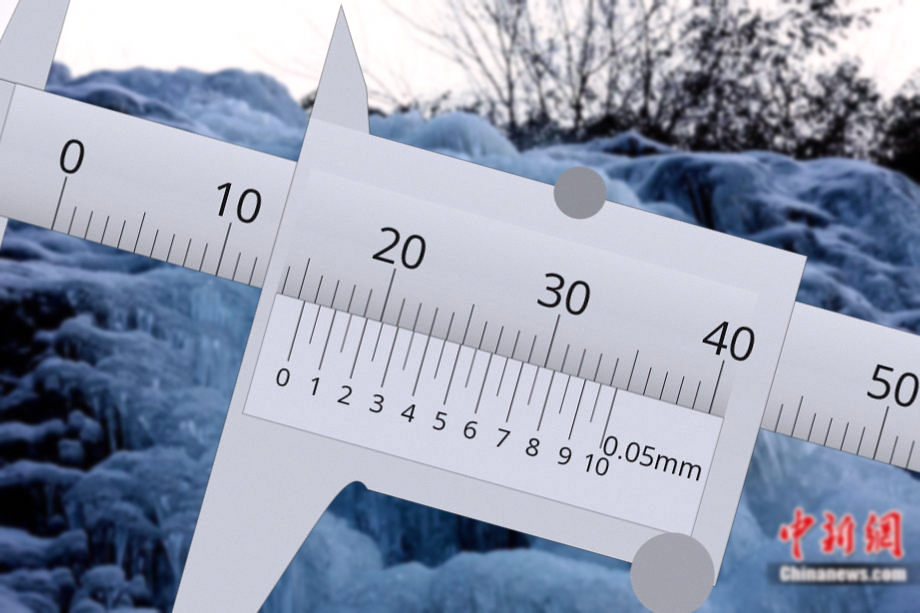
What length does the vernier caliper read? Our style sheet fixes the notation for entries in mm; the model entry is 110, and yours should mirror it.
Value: 15.4
